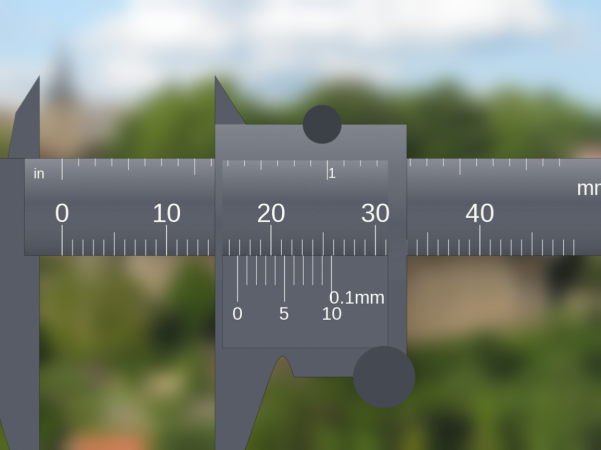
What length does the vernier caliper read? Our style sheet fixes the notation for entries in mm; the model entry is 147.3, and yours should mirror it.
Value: 16.8
